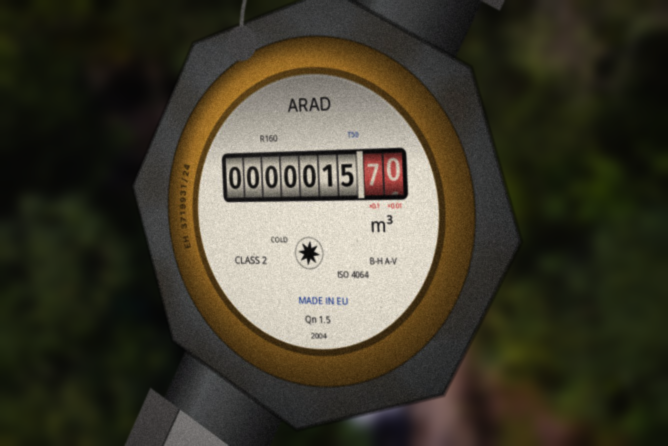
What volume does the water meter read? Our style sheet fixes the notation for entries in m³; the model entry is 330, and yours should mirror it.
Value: 15.70
